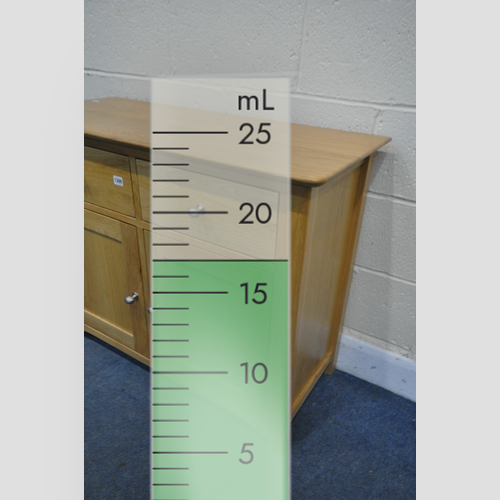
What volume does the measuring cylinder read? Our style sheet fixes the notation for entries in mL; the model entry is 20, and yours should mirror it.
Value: 17
